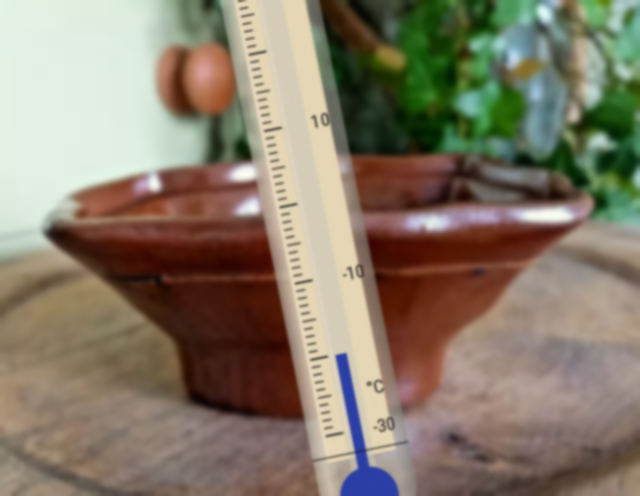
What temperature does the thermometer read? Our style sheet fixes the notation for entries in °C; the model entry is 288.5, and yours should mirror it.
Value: -20
